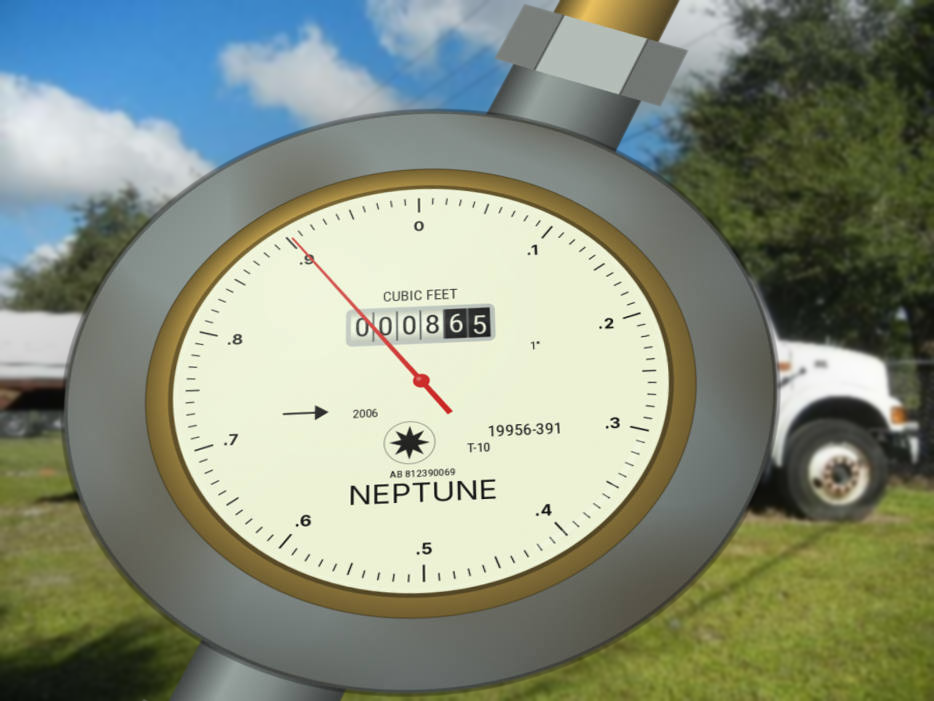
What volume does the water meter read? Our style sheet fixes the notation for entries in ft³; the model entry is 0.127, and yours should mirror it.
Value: 864.90
